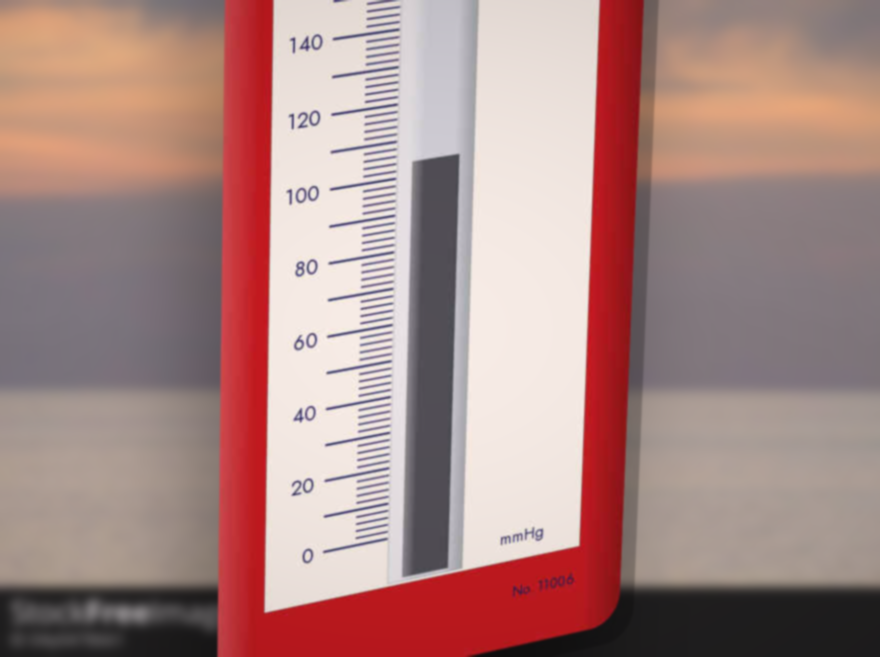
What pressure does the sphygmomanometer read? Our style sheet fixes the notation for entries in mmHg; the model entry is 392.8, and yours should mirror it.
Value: 104
